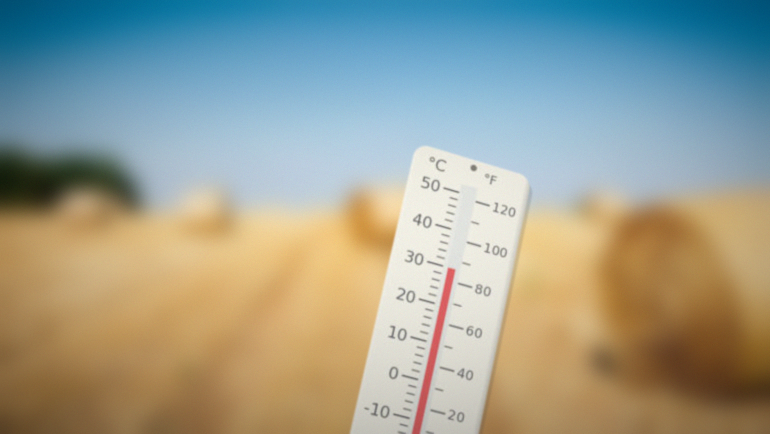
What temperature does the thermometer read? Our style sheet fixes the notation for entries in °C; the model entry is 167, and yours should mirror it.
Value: 30
